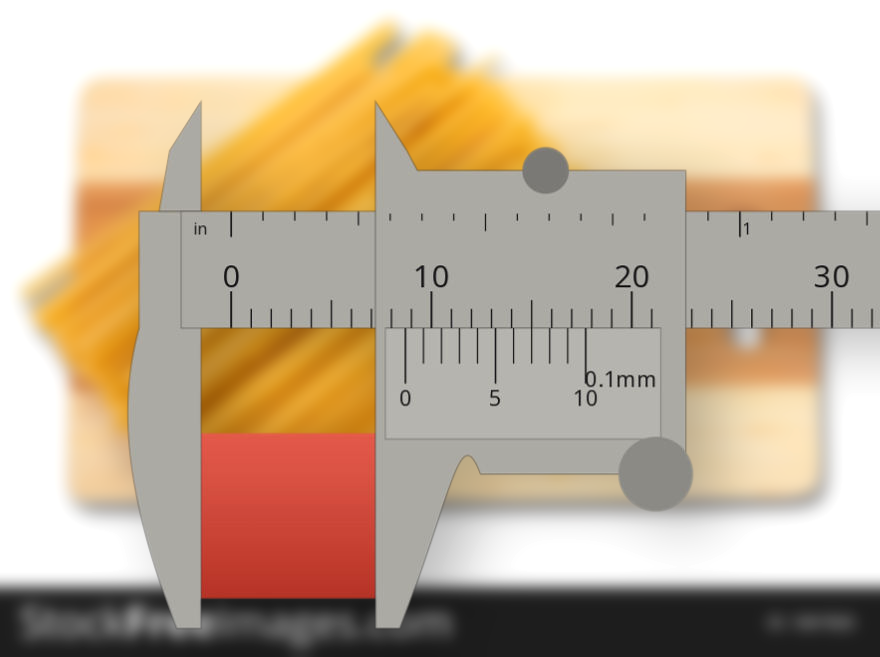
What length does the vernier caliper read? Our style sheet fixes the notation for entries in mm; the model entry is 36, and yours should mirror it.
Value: 8.7
